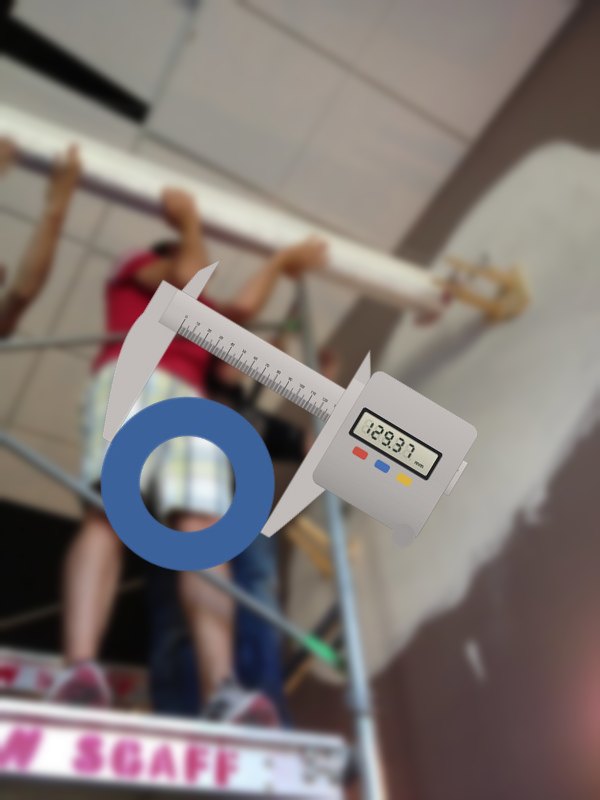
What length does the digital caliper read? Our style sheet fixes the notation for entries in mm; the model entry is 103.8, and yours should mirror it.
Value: 129.37
